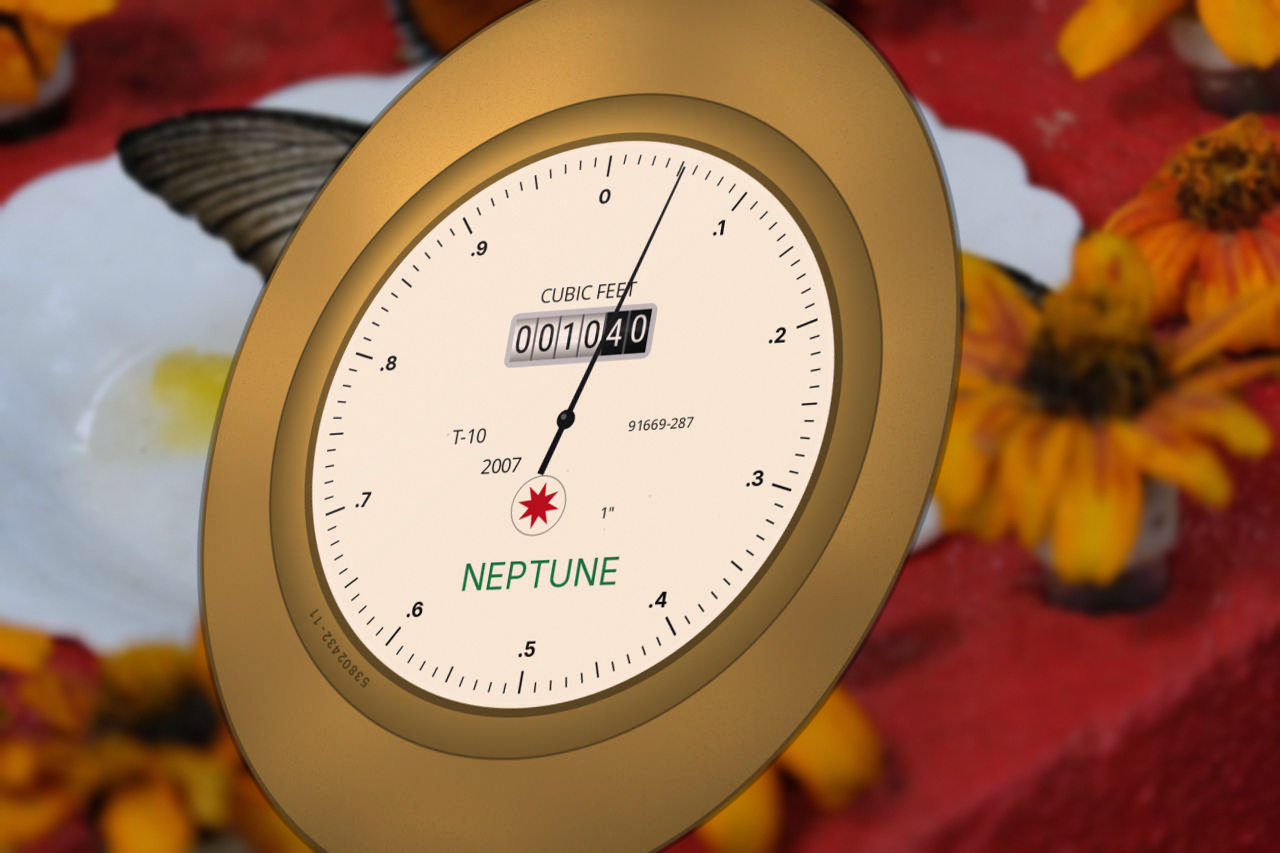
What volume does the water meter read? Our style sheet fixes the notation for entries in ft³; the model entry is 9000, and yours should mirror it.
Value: 1040.05
